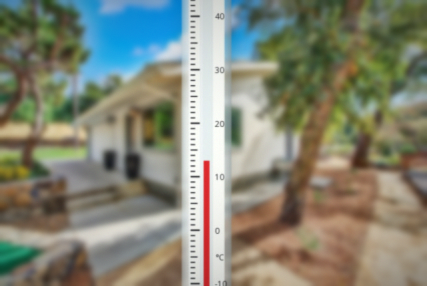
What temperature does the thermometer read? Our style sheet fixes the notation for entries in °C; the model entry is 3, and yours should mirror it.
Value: 13
